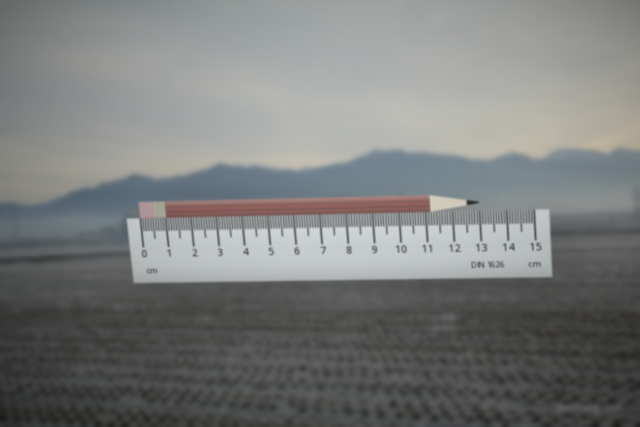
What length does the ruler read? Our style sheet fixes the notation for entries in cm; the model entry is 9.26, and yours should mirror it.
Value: 13
